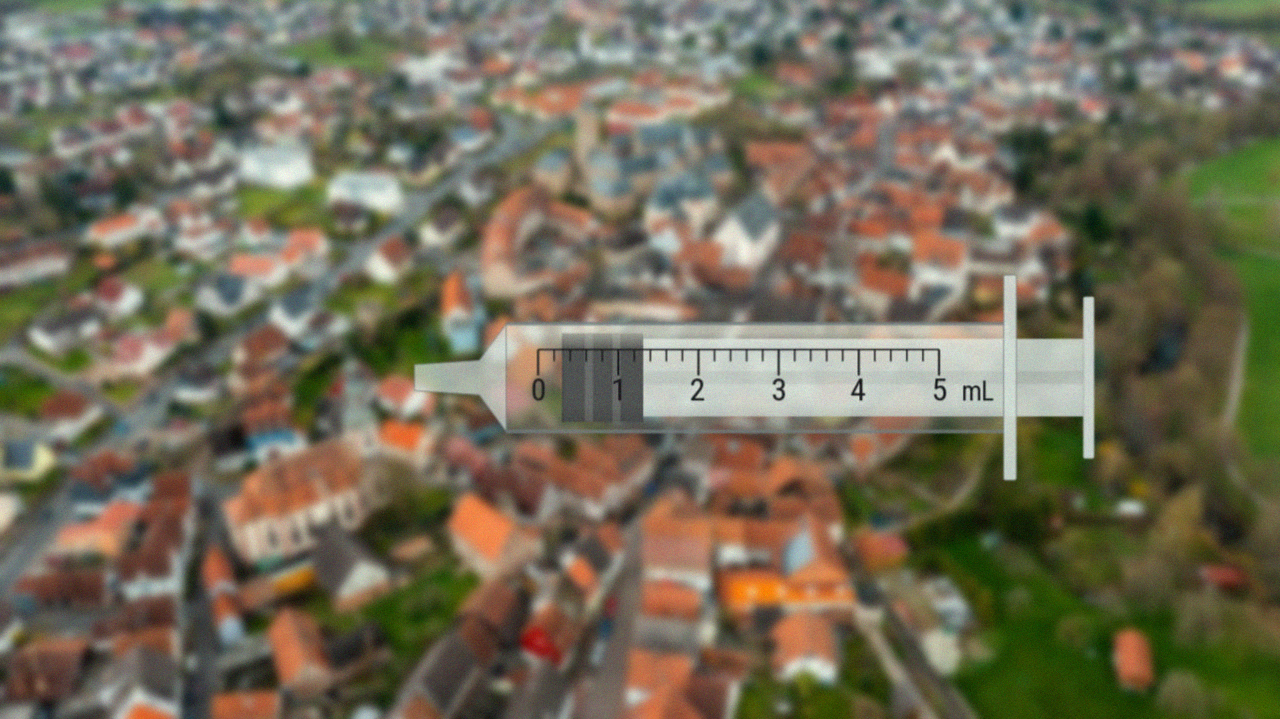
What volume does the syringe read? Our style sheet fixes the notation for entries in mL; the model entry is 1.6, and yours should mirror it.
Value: 0.3
